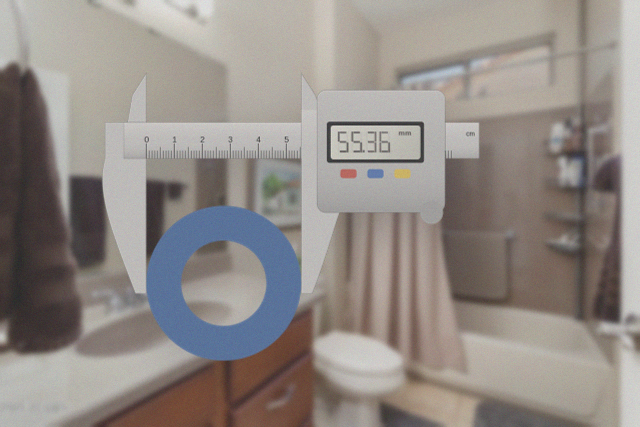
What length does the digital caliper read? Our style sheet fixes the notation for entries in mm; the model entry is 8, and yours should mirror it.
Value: 55.36
